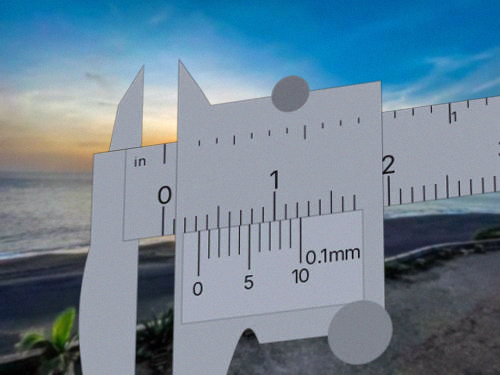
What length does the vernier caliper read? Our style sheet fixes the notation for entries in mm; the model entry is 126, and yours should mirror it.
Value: 3.3
